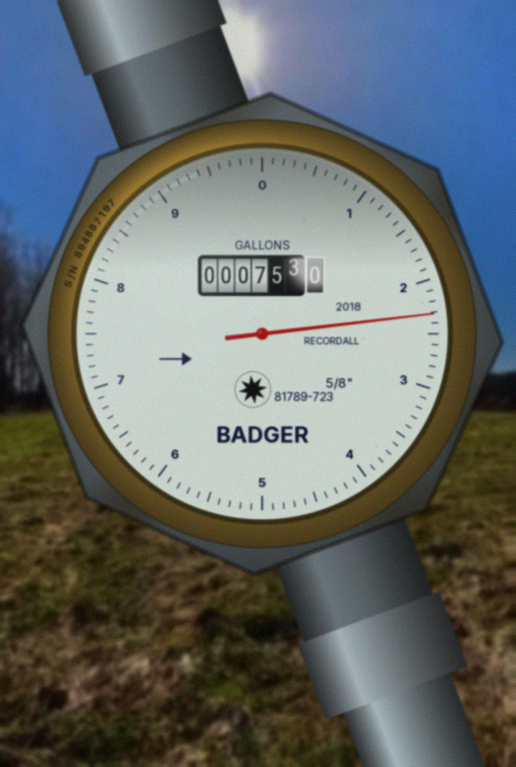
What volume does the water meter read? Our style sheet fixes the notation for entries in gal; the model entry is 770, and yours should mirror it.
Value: 7532.3
